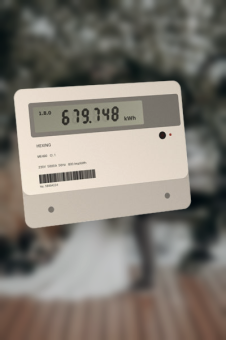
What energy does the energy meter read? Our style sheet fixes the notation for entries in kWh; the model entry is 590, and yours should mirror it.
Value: 679.748
